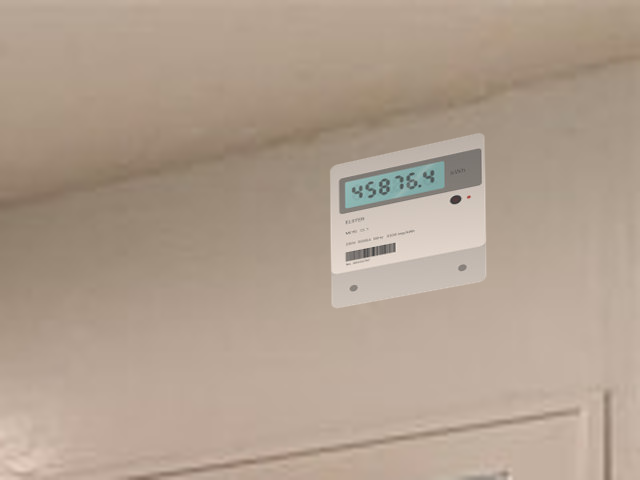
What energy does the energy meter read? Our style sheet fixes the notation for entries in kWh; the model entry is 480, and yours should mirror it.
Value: 45876.4
